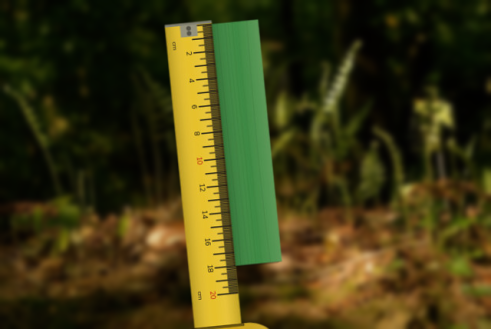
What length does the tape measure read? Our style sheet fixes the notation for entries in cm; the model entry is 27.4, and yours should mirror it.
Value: 18
